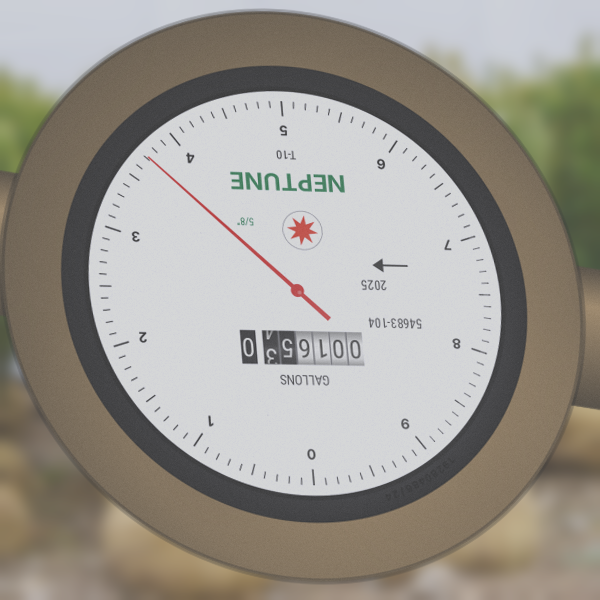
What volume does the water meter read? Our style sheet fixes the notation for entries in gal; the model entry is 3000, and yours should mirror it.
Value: 16533.7
